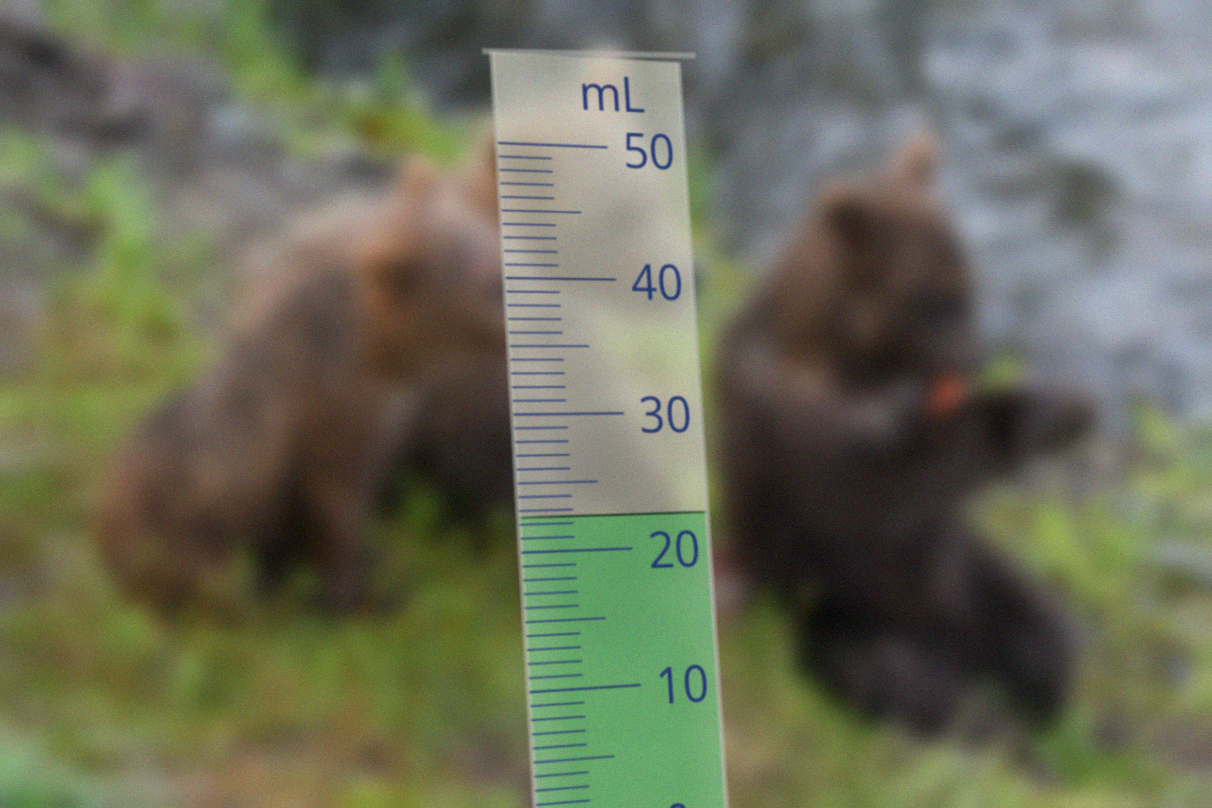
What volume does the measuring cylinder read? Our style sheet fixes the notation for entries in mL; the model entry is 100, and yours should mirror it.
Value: 22.5
